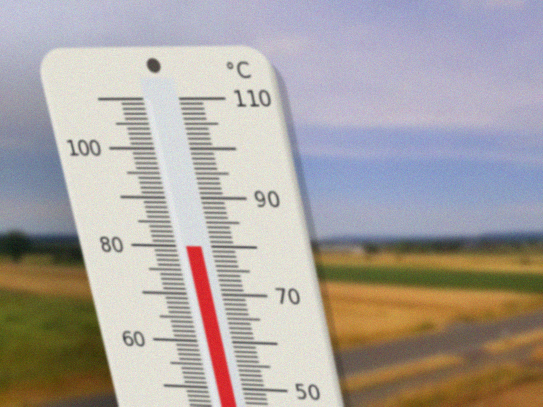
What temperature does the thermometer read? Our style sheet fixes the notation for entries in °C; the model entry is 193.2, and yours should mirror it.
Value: 80
